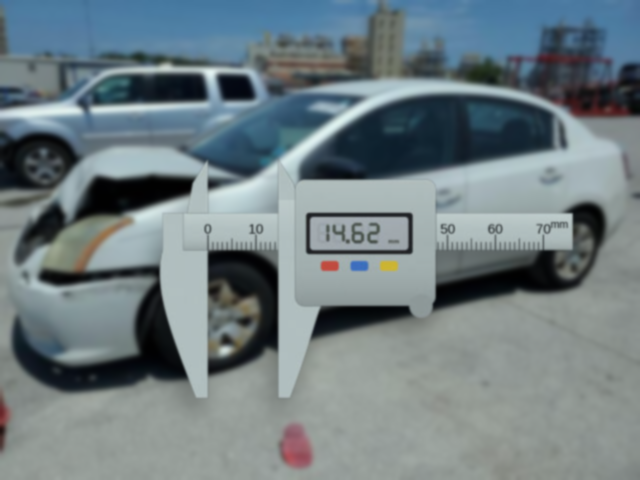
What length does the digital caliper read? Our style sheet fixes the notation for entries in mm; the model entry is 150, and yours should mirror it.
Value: 14.62
